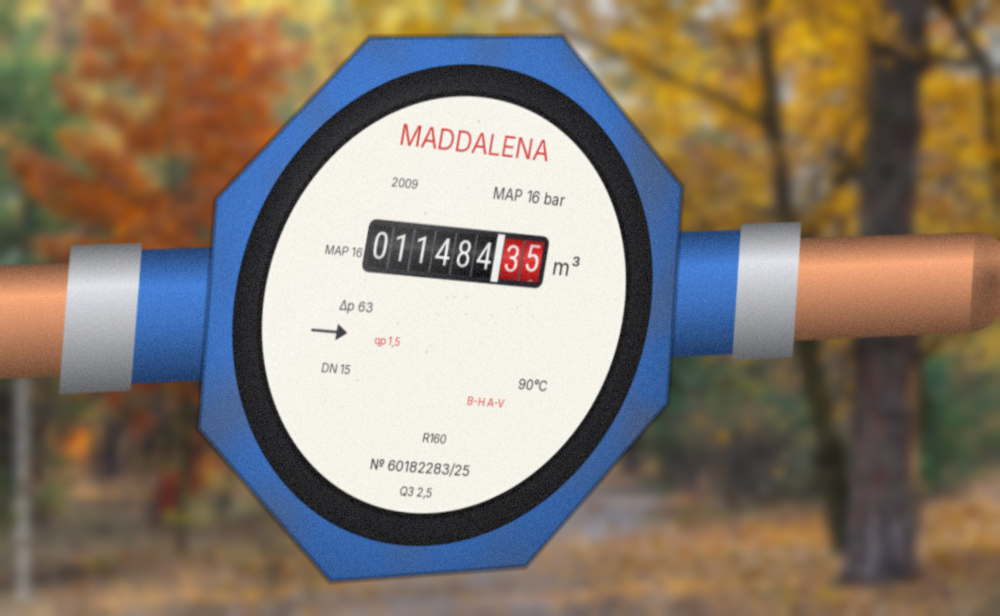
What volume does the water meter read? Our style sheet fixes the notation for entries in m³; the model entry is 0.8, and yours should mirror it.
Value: 11484.35
